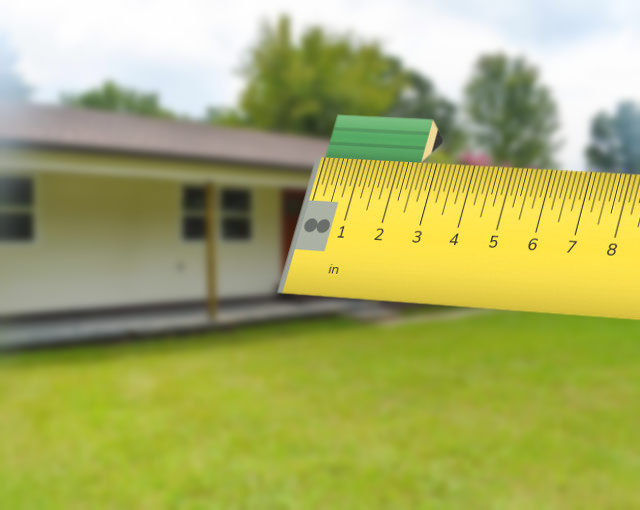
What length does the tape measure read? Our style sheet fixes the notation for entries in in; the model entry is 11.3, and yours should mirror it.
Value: 3
